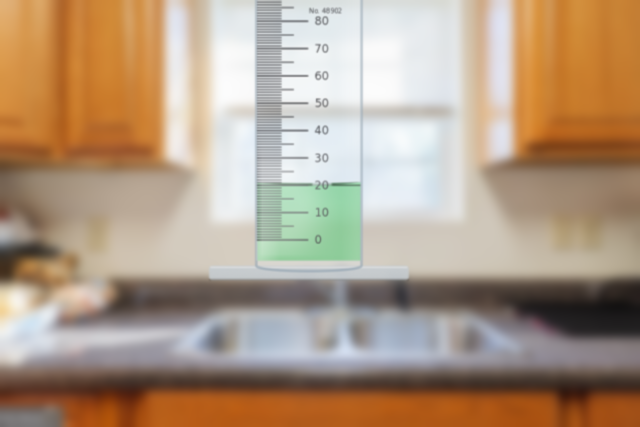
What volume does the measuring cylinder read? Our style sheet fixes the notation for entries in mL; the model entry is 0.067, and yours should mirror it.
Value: 20
